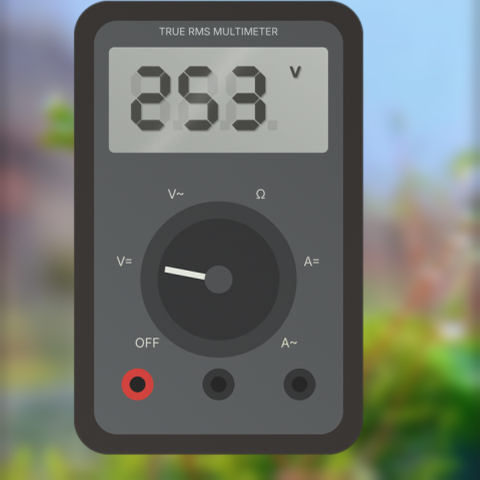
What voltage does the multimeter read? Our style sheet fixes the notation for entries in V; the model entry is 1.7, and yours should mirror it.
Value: 253
